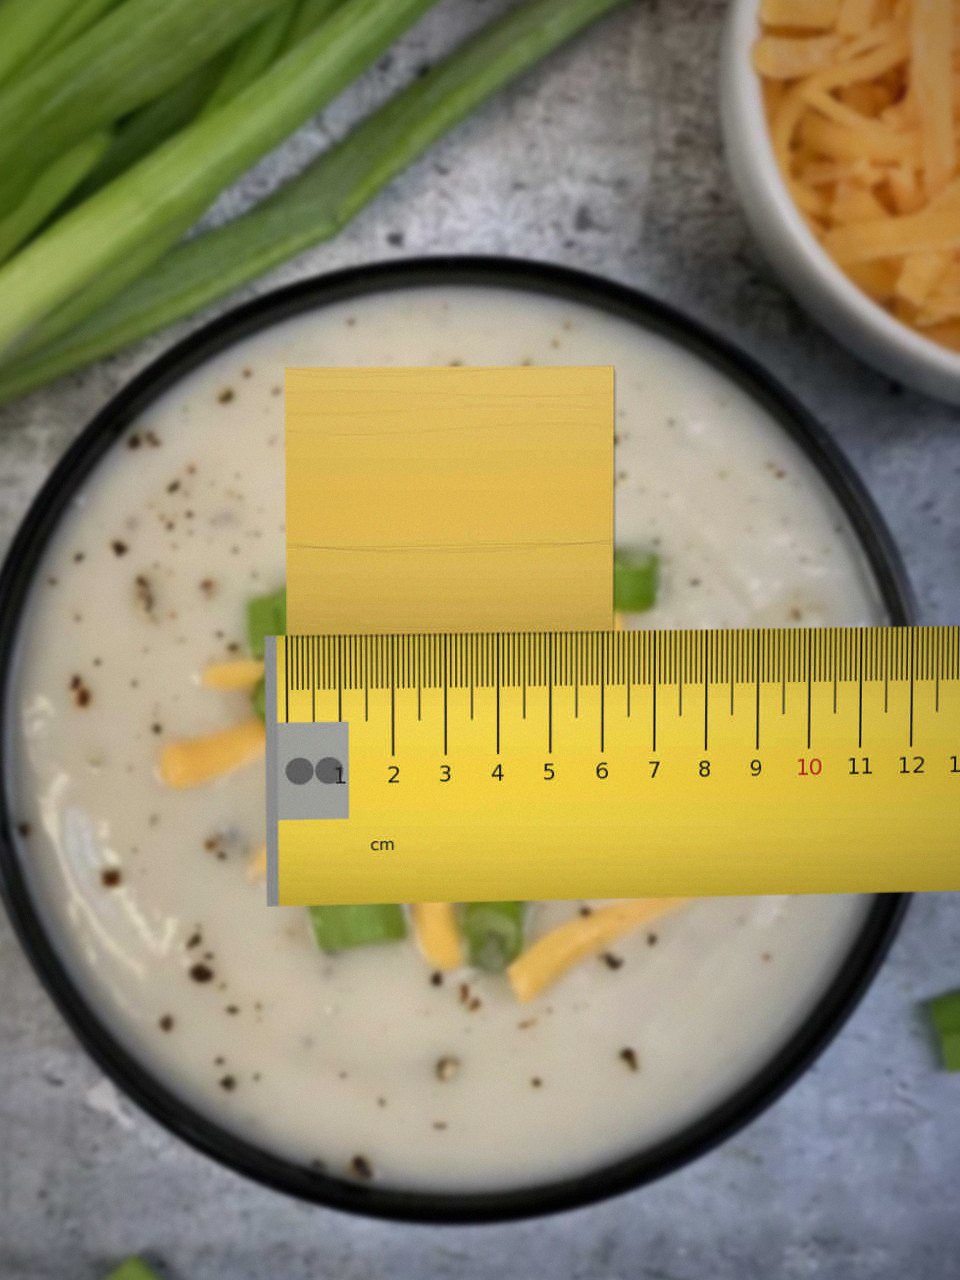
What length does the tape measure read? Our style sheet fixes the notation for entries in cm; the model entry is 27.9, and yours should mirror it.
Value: 6.2
